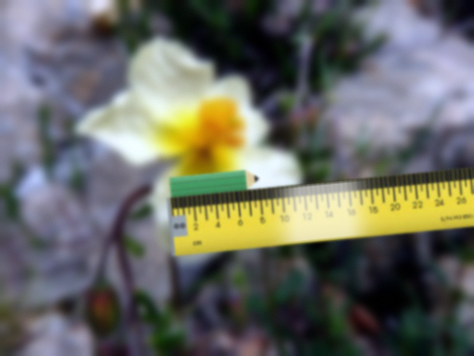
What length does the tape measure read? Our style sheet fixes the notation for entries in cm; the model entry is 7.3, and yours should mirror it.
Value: 8
